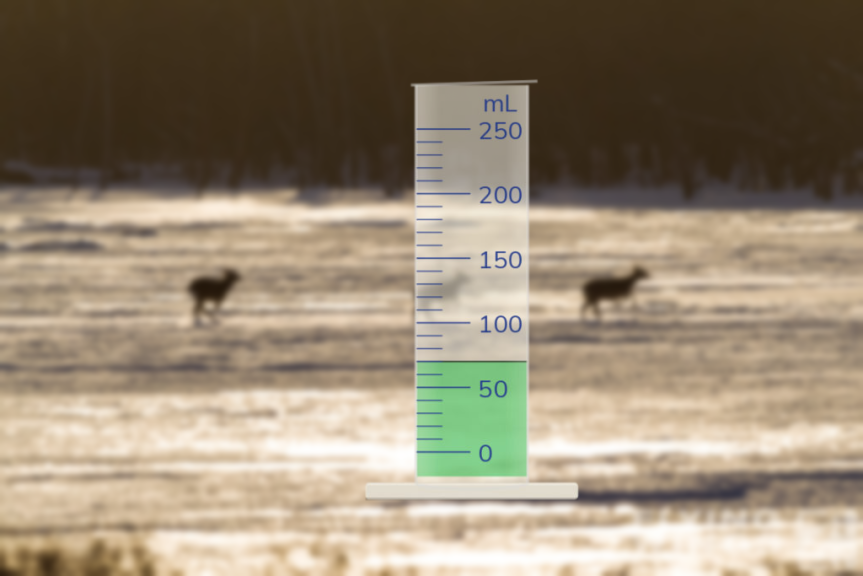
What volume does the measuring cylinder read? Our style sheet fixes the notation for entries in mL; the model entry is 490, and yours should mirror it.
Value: 70
